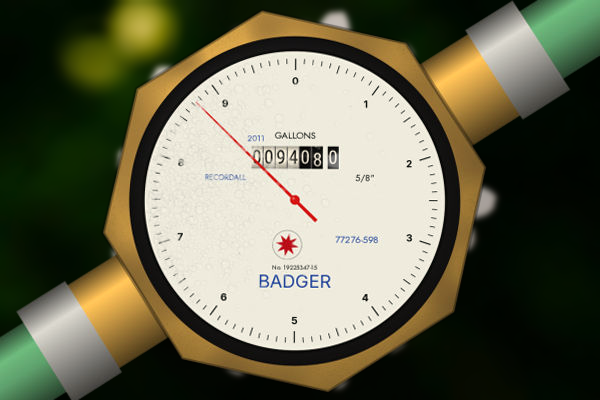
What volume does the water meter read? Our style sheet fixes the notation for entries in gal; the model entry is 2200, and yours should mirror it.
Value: 94078.7
